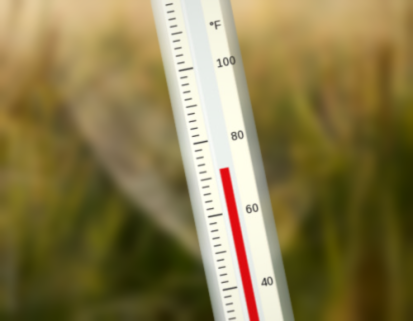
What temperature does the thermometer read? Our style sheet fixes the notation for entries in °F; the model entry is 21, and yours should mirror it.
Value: 72
